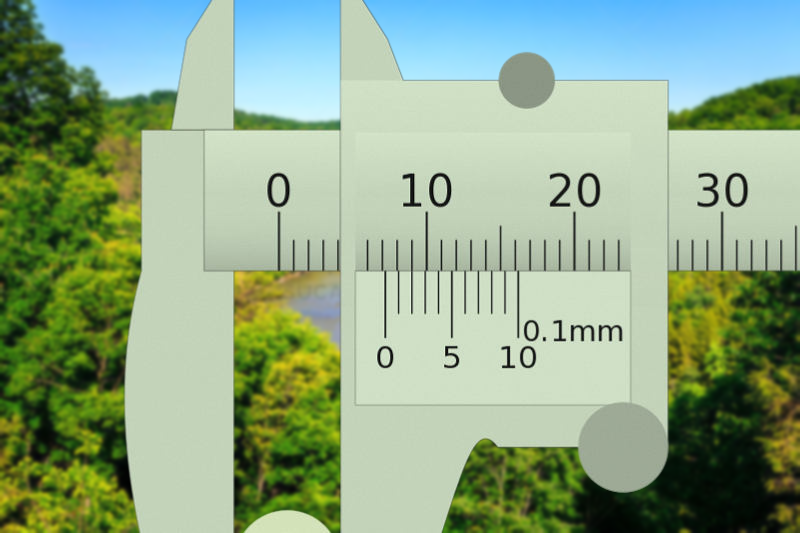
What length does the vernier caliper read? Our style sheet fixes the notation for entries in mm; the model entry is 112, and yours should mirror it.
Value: 7.2
